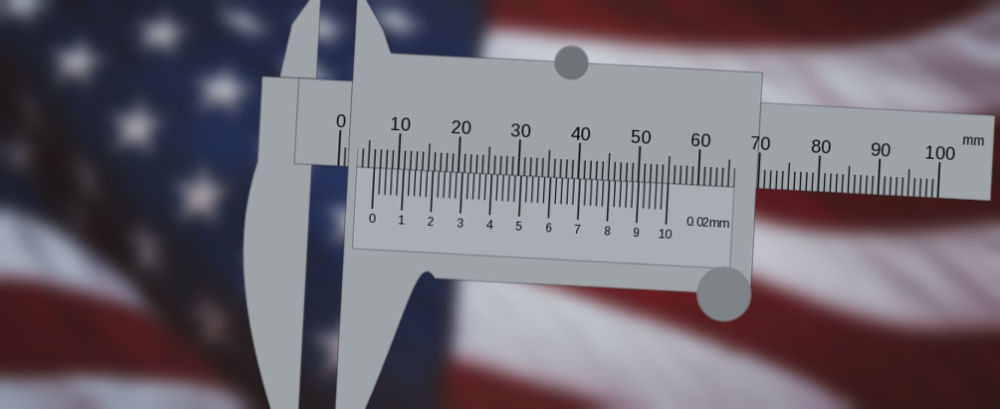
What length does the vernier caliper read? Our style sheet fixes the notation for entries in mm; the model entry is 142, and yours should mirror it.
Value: 6.0
